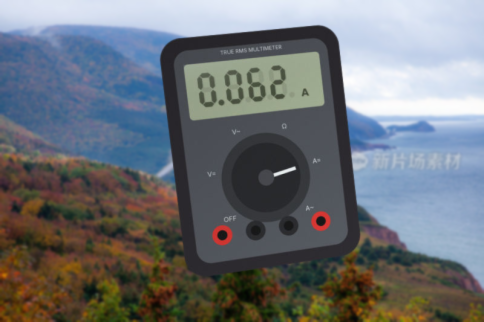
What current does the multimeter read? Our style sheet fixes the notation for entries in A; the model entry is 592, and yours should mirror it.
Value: 0.062
